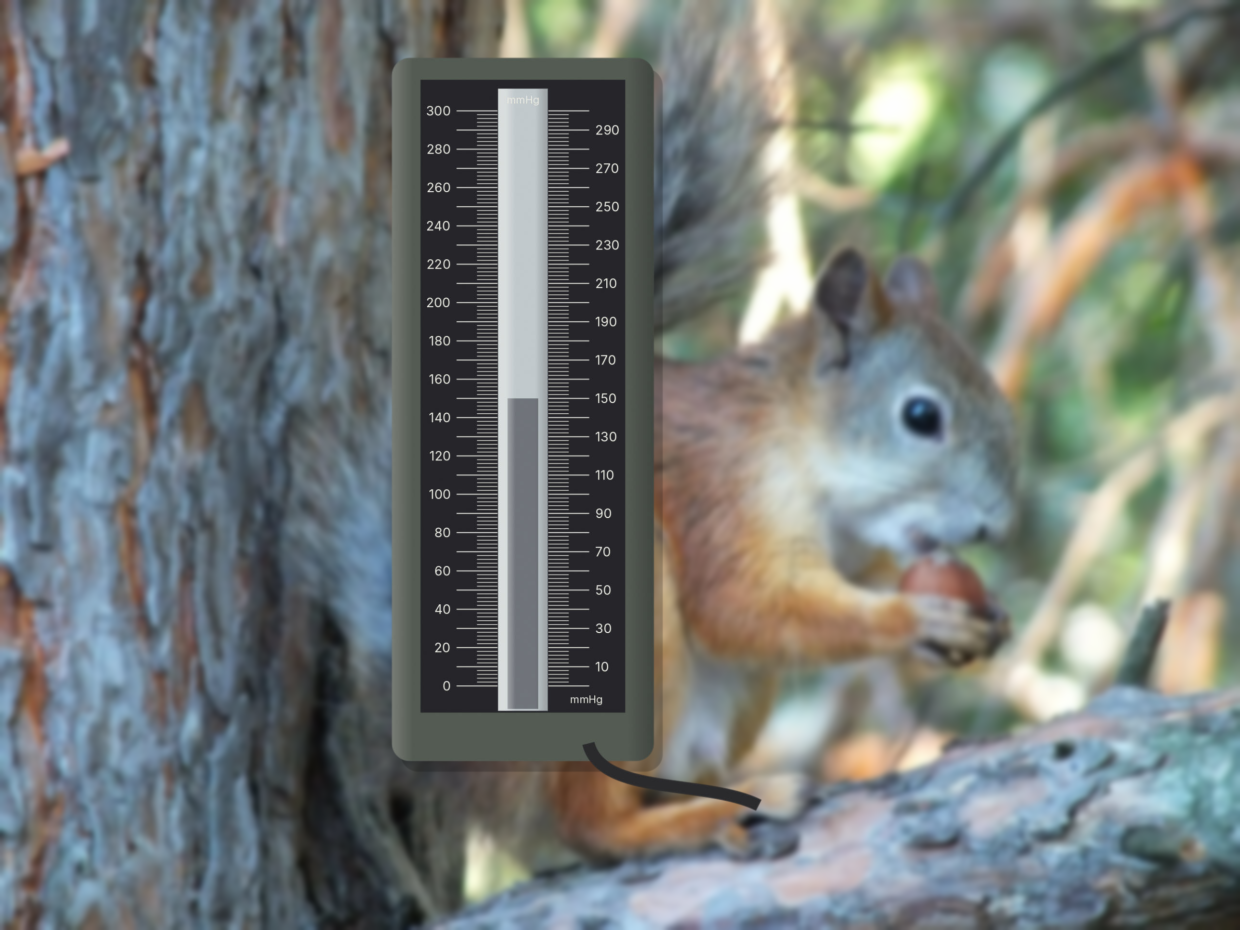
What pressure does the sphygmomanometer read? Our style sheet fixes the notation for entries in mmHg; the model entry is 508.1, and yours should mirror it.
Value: 150
